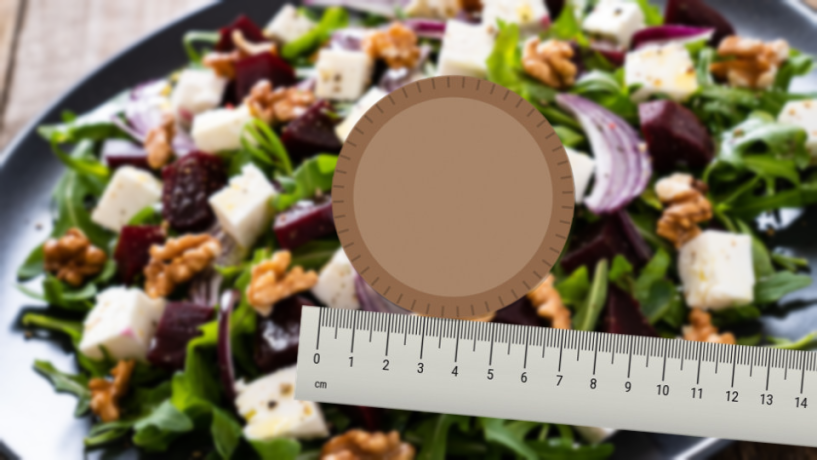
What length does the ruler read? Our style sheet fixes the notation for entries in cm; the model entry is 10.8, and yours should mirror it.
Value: 7
